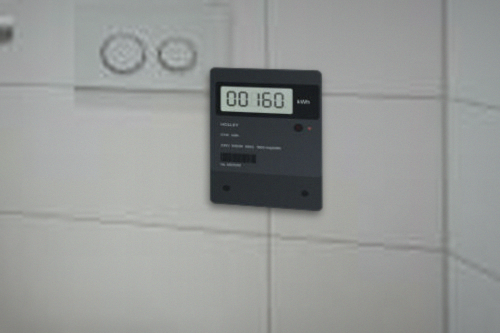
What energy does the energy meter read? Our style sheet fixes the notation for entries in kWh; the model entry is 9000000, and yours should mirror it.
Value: 160
